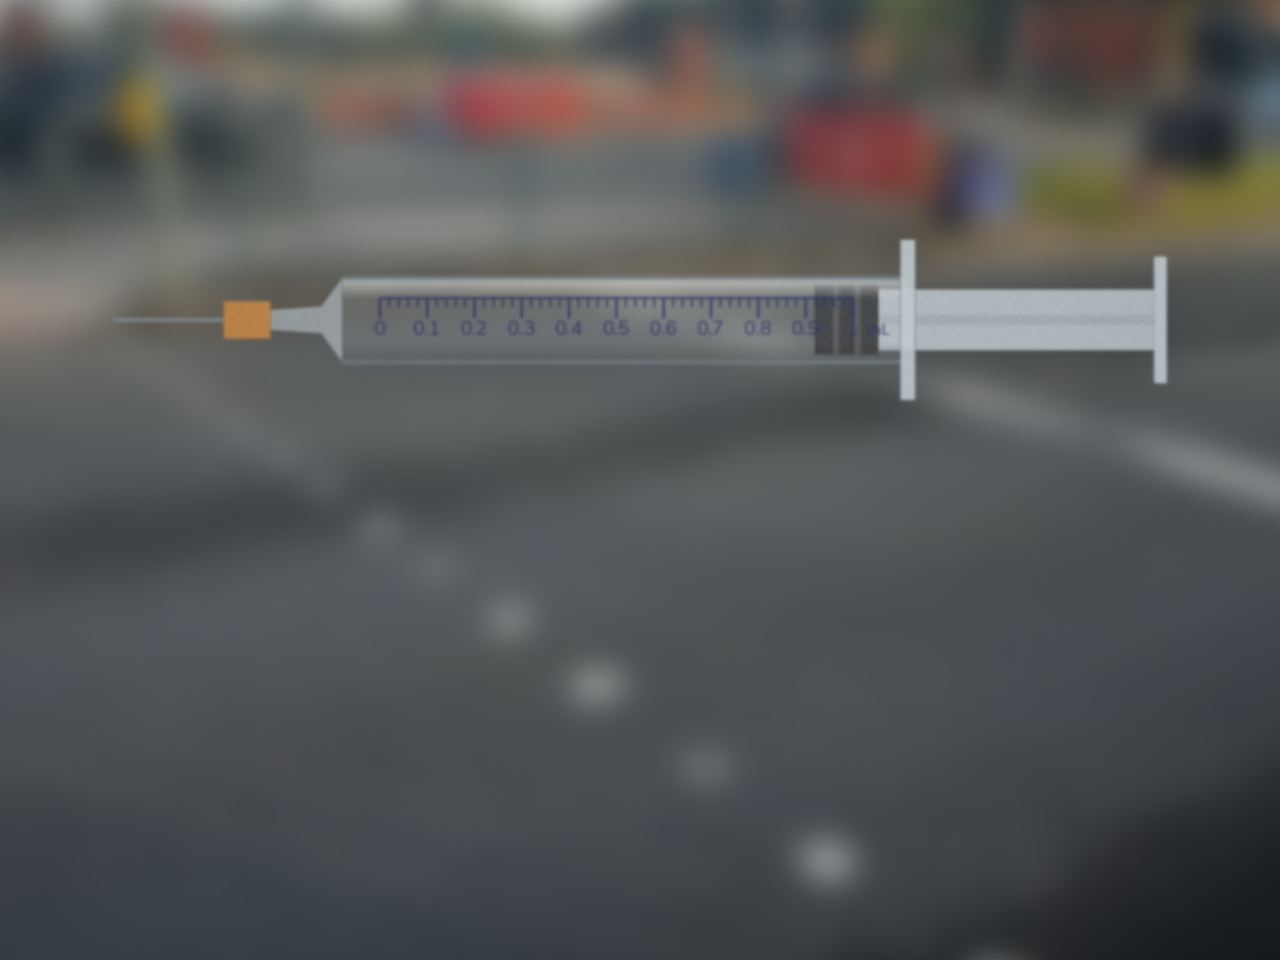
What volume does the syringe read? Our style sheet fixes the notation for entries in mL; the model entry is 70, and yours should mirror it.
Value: 0.92
